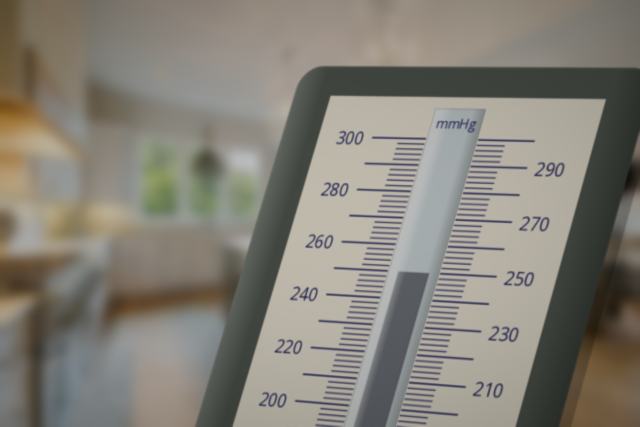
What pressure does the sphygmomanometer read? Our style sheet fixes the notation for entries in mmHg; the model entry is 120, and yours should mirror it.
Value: 250
